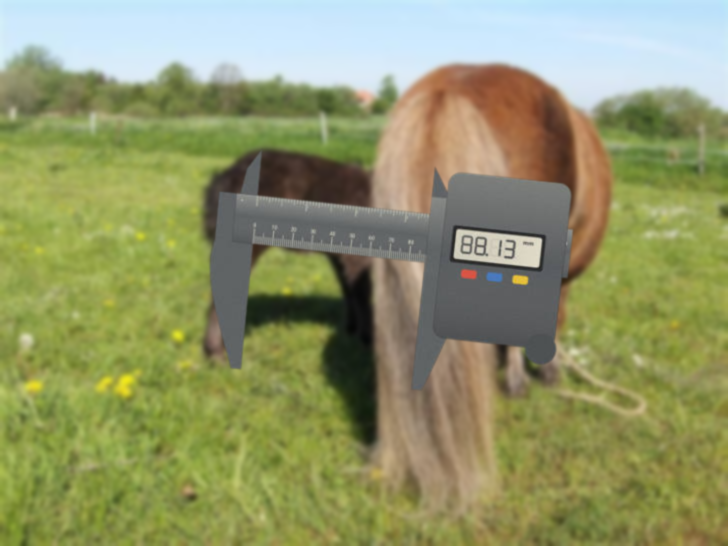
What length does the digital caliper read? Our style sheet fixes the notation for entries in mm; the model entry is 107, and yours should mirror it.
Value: 88.13
